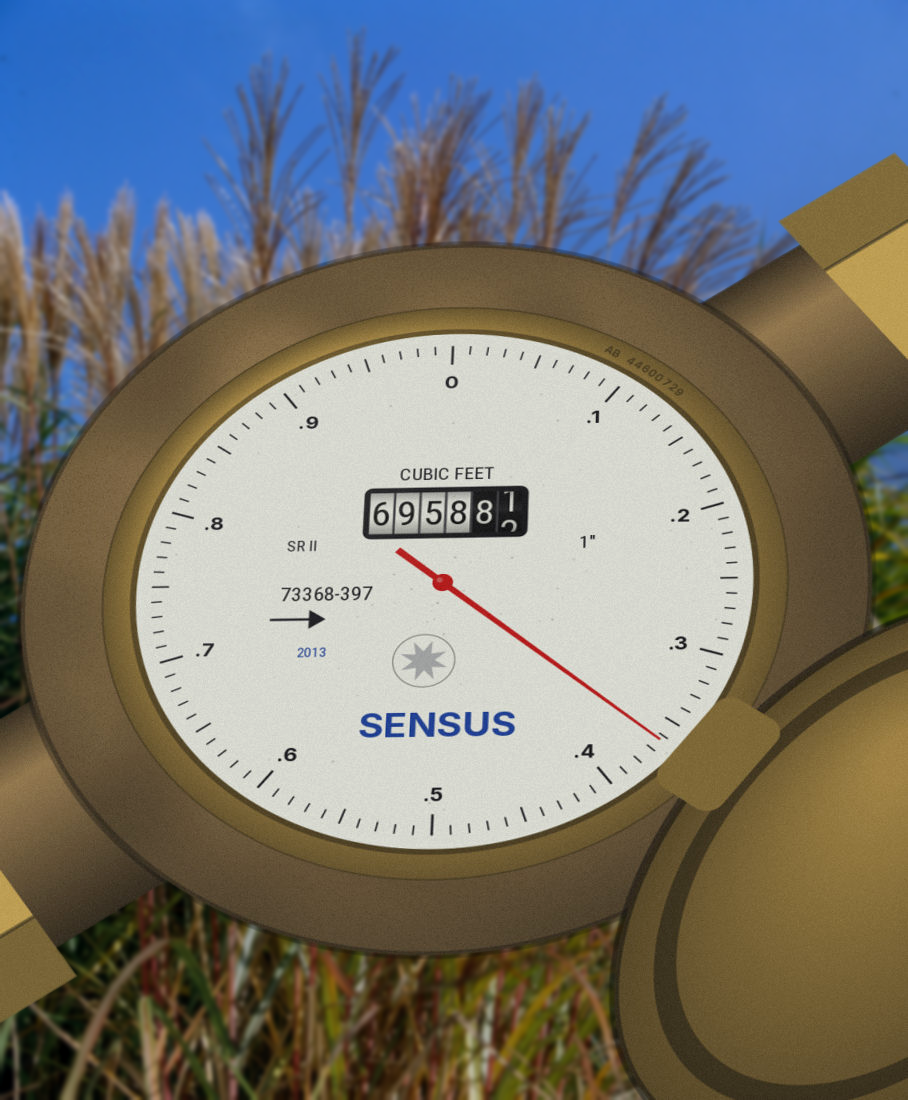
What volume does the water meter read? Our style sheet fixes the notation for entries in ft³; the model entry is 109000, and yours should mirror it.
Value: 695881.36
